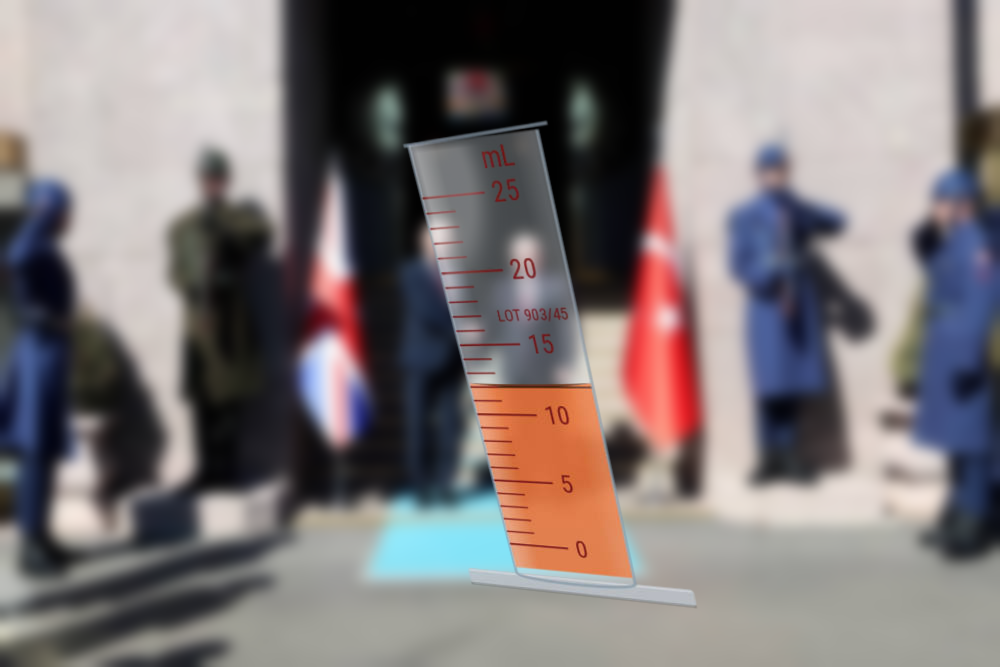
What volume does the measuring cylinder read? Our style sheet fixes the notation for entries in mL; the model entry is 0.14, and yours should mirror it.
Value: 12
